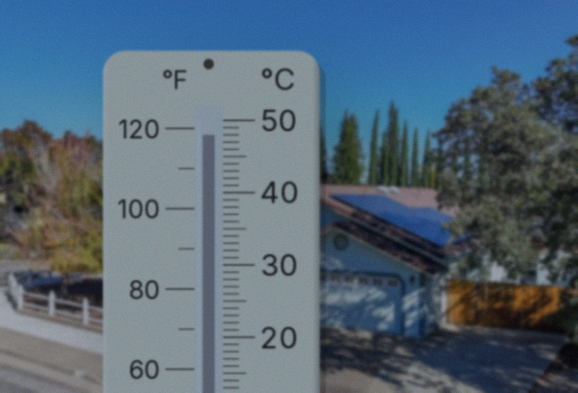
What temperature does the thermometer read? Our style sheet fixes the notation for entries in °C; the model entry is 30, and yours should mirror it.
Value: 48
